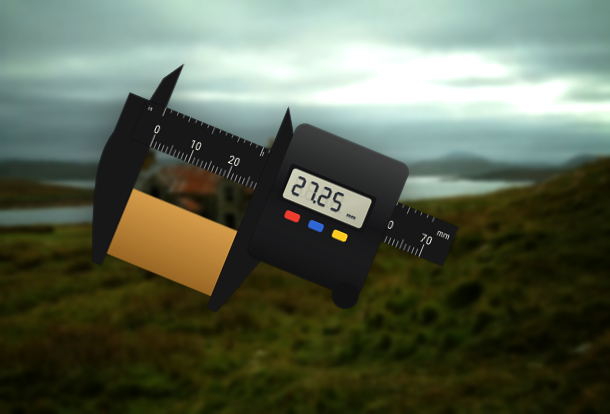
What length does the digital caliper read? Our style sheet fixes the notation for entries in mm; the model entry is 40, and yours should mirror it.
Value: 27.25
